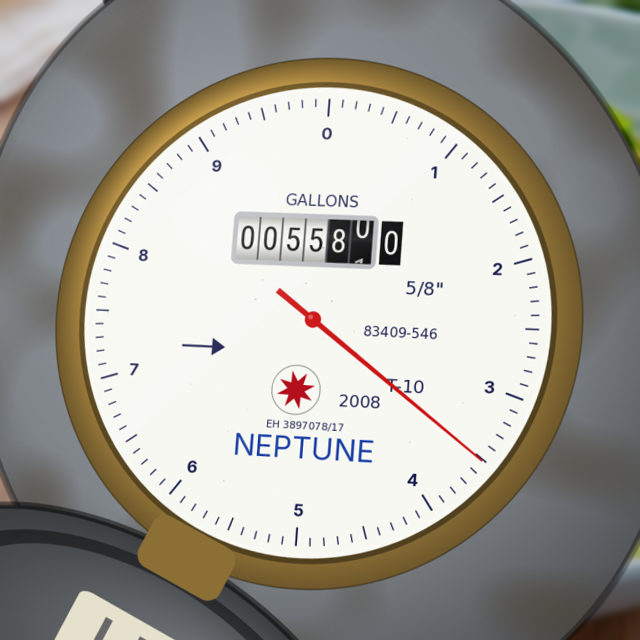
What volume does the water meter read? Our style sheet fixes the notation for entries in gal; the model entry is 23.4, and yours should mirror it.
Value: 55803.5
